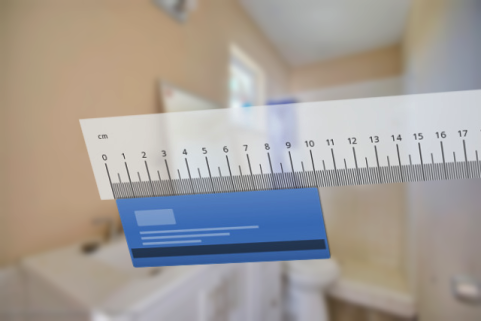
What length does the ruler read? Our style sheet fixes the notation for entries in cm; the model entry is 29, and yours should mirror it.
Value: 10
